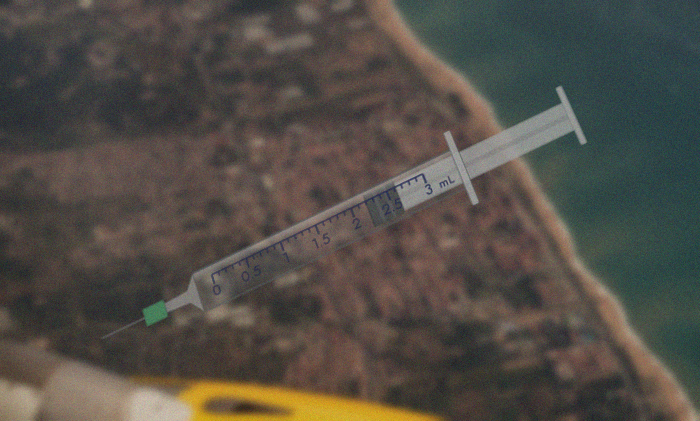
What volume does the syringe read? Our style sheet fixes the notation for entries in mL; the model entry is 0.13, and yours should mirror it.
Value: 2.2
